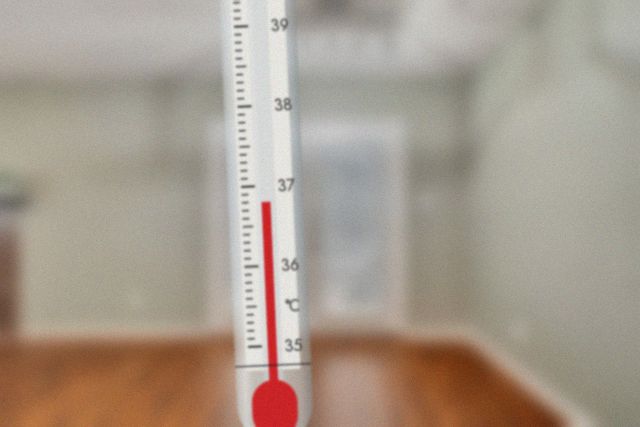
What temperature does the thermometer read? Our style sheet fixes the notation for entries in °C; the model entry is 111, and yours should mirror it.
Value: 36.8
